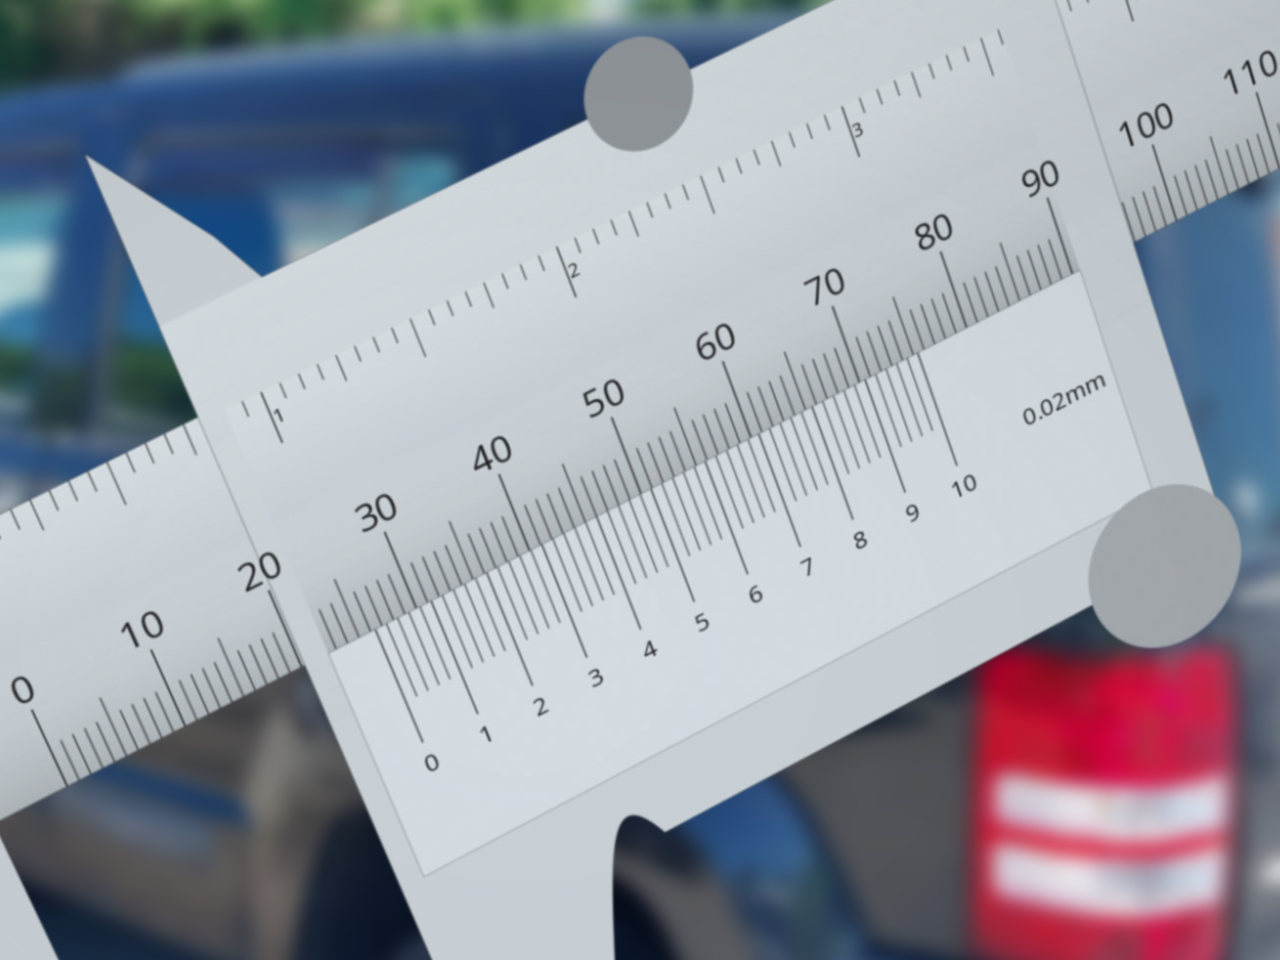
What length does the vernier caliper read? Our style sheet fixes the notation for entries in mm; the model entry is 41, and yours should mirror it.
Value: 26.4
